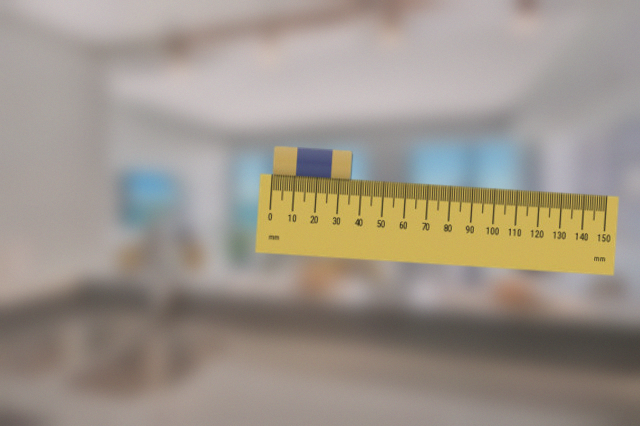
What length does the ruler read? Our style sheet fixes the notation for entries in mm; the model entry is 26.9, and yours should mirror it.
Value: 35
